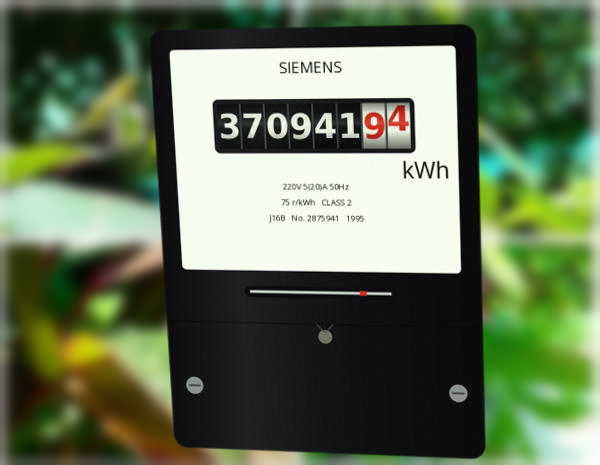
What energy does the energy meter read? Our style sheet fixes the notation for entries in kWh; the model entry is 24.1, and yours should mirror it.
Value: 370941.94
